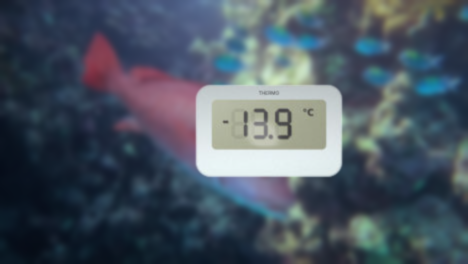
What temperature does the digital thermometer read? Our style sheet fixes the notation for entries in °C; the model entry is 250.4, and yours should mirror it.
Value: -13.9
